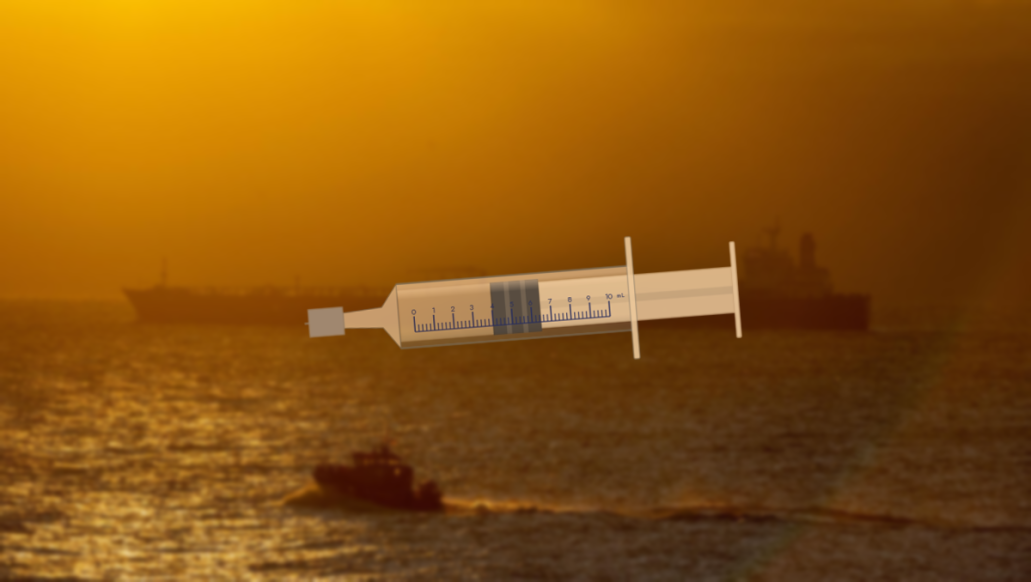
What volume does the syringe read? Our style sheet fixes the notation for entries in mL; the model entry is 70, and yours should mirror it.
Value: 4
